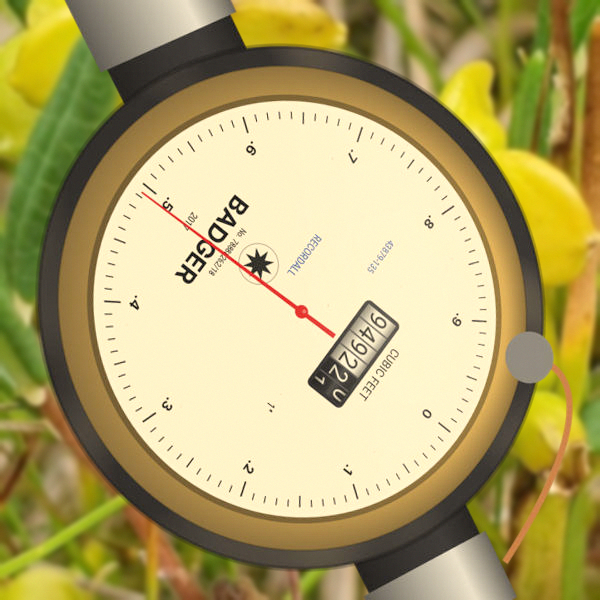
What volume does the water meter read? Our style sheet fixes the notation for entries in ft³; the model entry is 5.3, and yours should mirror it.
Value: 949220.49
